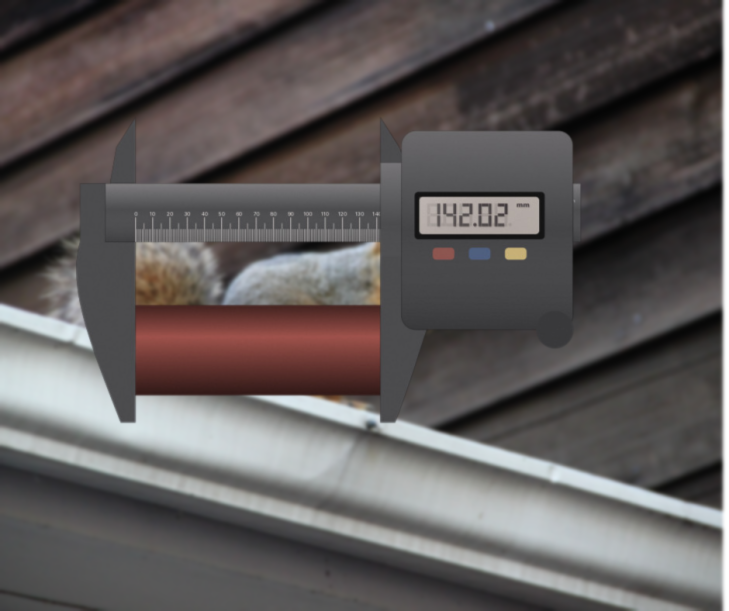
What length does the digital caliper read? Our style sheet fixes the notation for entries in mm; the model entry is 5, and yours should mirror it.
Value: 142.02
